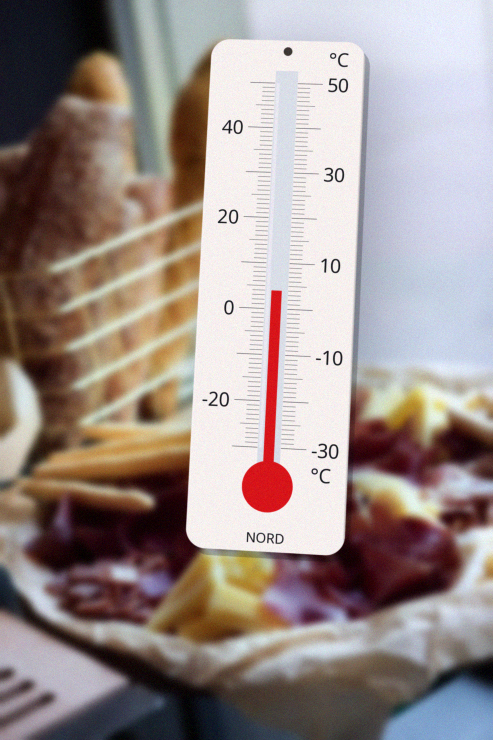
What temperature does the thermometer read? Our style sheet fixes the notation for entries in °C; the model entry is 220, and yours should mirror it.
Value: 4
